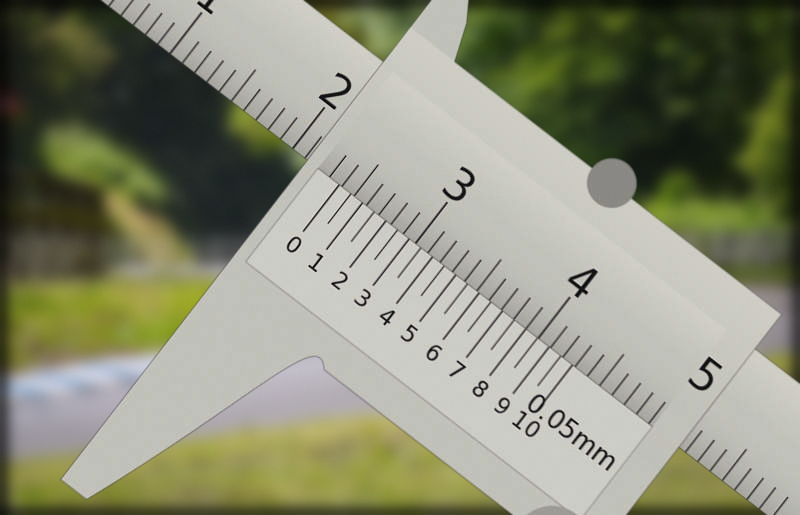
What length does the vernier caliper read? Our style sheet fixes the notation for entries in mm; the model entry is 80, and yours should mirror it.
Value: 23.8
